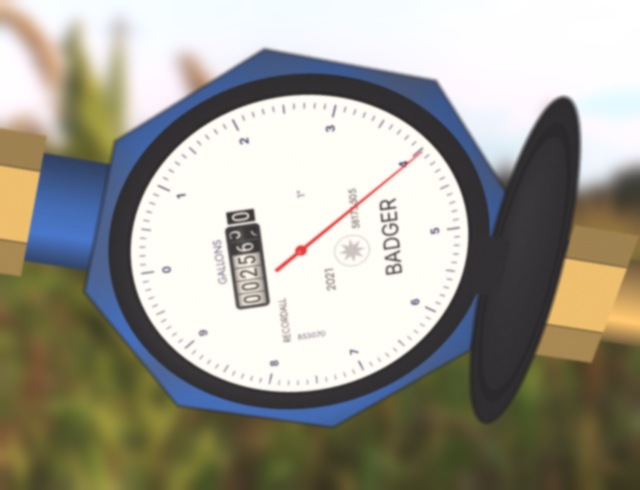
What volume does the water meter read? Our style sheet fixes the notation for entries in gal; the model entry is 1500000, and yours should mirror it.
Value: 25654.0
